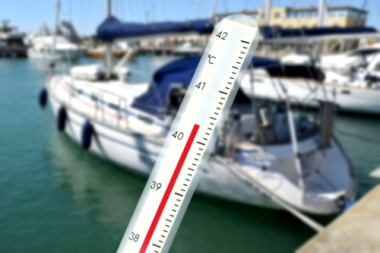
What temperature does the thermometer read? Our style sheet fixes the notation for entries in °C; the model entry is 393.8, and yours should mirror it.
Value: 40.3
